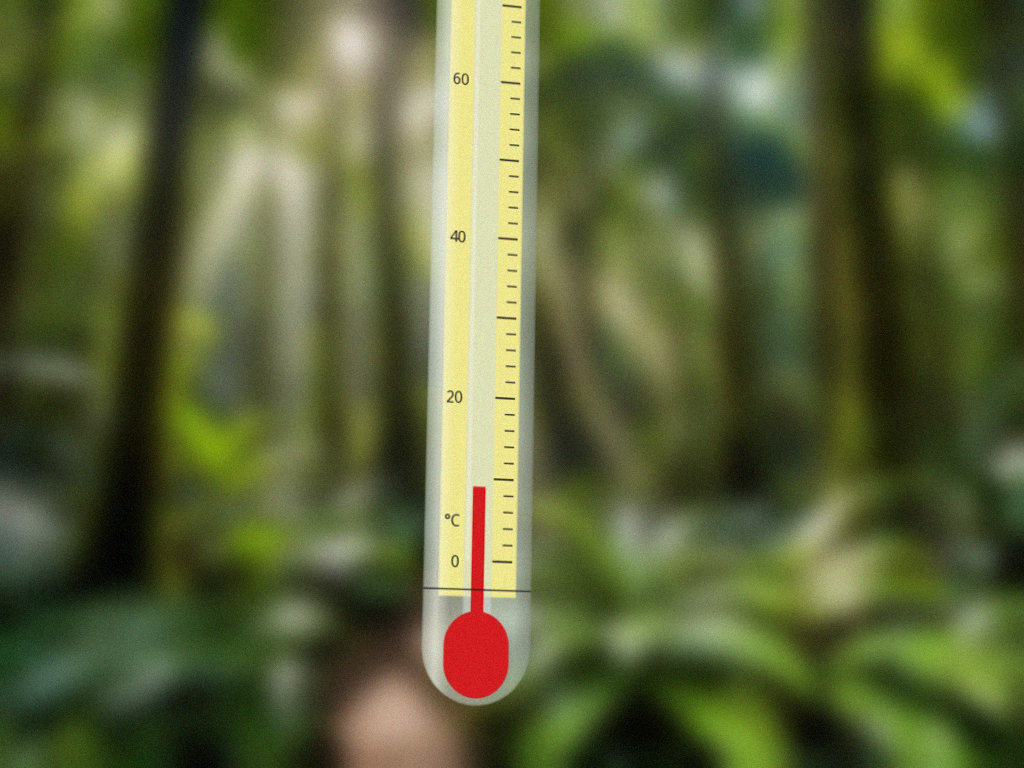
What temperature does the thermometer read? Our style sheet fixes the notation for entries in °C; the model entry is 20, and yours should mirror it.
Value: 9
